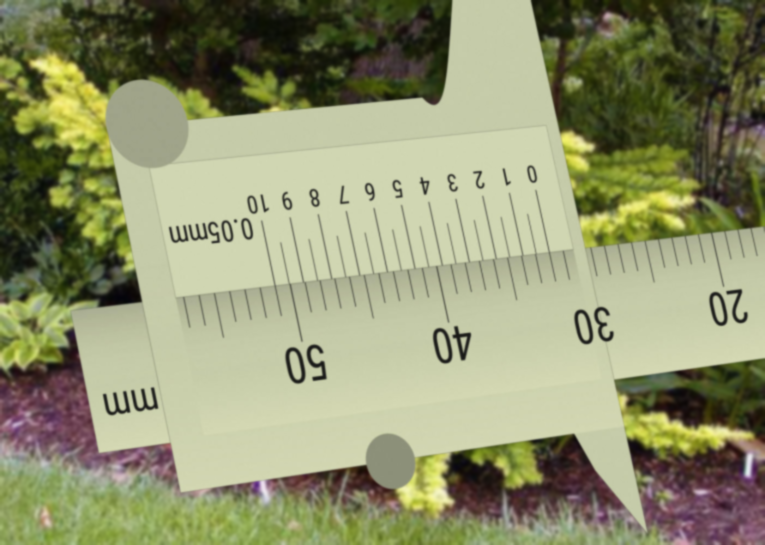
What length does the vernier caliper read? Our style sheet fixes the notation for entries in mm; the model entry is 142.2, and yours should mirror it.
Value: 32.0
